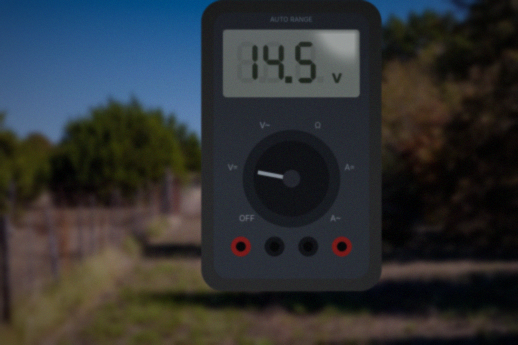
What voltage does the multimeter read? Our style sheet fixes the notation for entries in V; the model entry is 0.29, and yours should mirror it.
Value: 14.5
